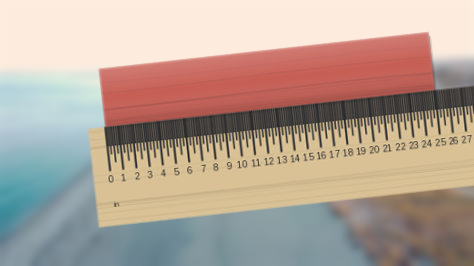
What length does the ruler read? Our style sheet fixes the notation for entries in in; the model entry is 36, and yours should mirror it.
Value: 25
